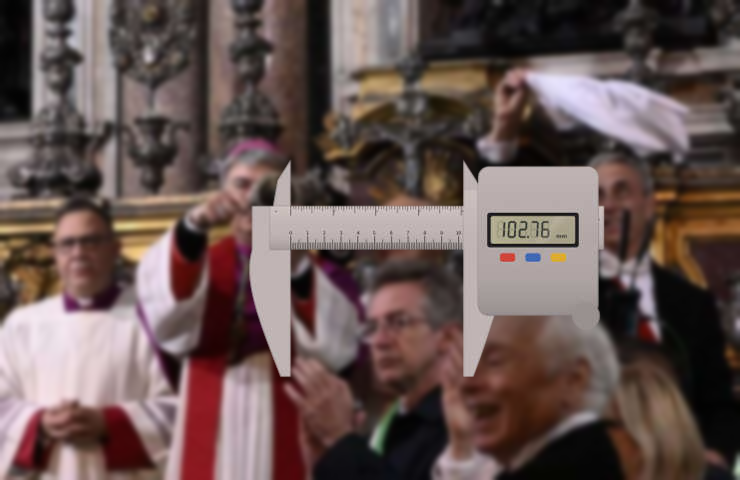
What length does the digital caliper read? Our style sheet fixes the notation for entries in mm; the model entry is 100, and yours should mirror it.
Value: 102.76
